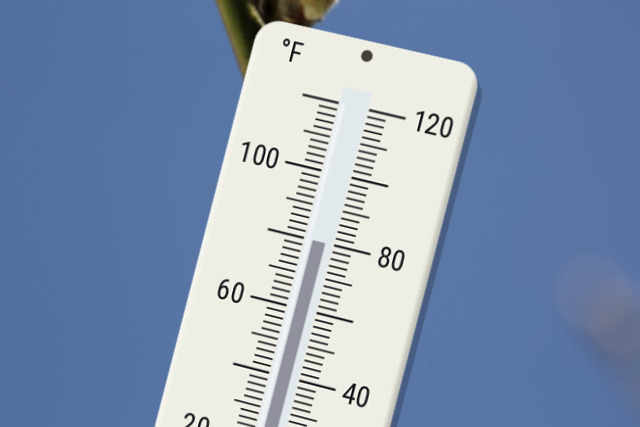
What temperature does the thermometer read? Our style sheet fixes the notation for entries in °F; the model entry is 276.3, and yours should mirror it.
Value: 80
